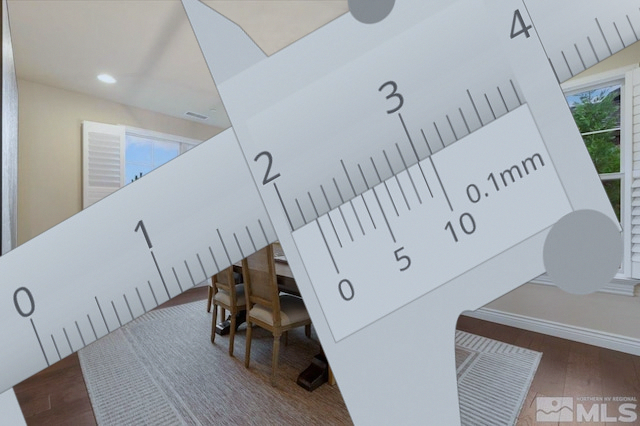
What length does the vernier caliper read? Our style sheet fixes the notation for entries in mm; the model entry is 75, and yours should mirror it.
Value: 21.8
